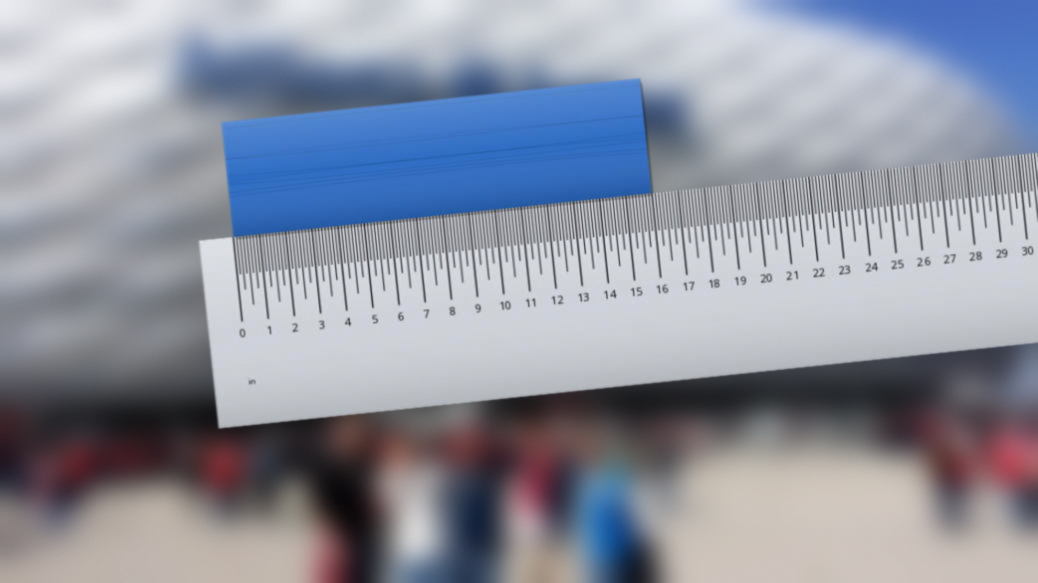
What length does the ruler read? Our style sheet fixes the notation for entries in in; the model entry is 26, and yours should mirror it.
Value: 16
